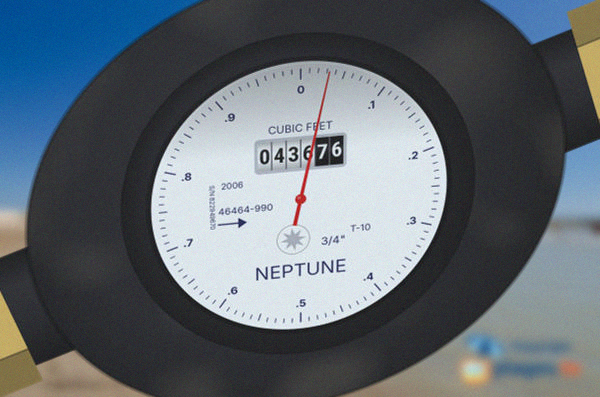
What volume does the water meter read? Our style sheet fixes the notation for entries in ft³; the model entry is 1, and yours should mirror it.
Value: 43676.03
